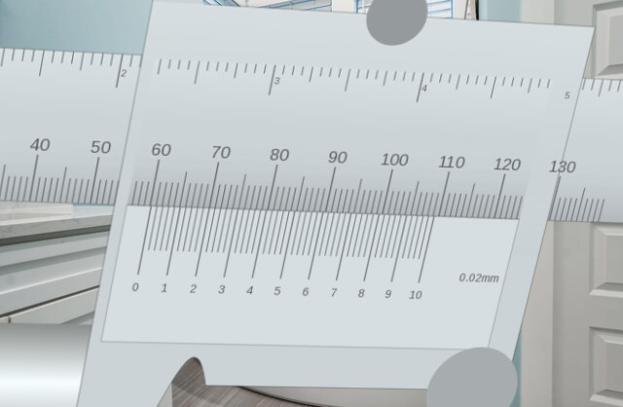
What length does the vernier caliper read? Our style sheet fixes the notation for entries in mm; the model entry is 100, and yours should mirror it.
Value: 60.2
